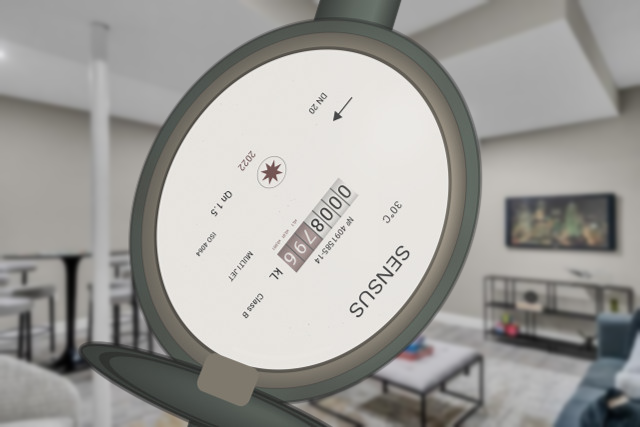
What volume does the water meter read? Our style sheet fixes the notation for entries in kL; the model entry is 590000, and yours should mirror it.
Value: 8.796
